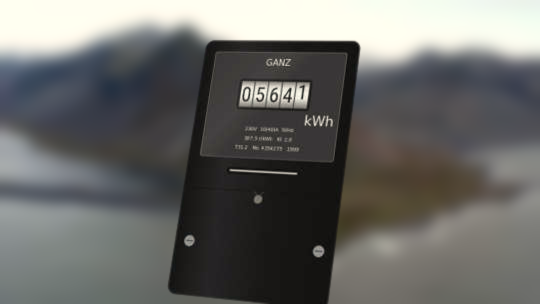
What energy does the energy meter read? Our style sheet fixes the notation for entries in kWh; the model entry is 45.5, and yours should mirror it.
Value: 5641
